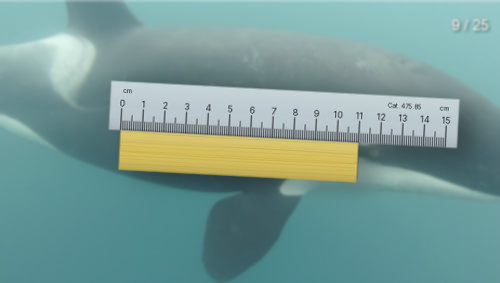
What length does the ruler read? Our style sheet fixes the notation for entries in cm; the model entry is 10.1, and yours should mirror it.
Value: 11
